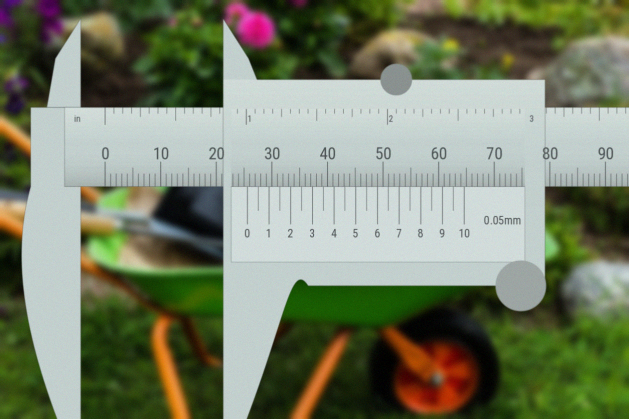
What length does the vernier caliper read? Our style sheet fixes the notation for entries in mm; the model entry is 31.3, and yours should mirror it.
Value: 25.6
